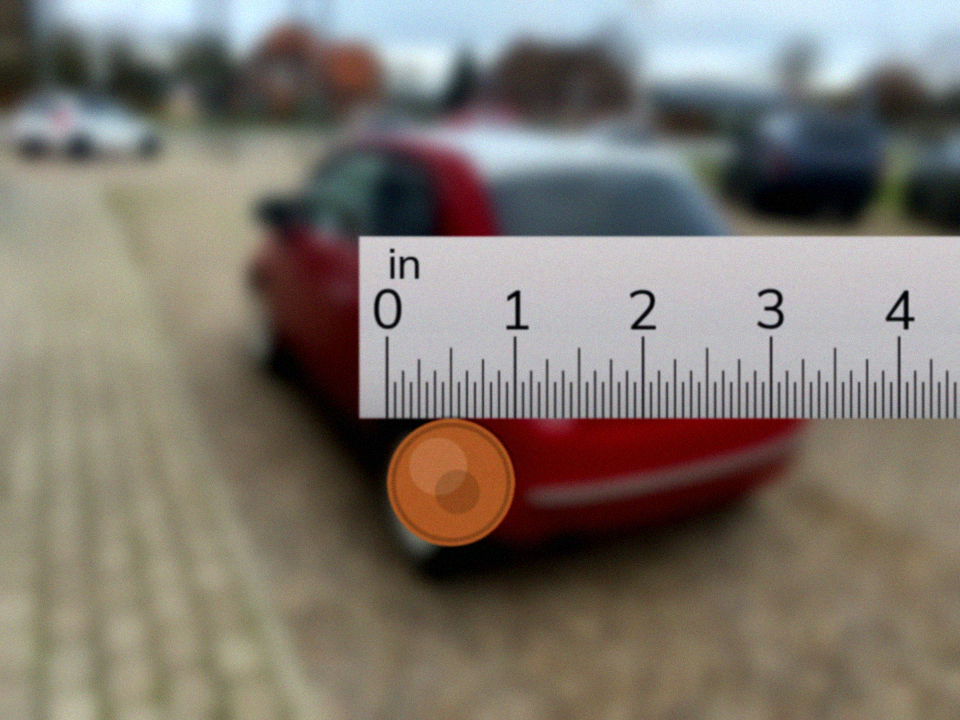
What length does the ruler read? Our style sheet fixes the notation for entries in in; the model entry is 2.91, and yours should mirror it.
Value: 1
